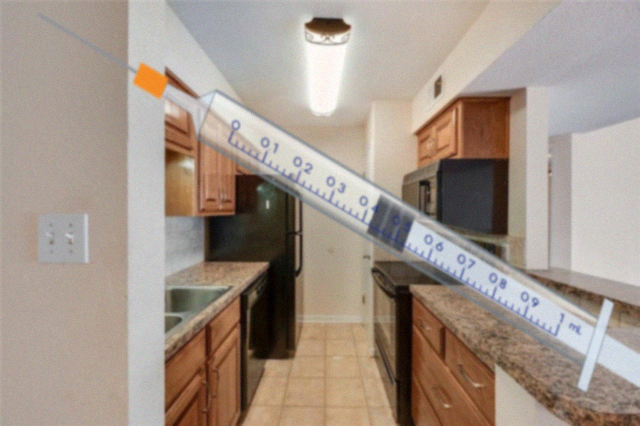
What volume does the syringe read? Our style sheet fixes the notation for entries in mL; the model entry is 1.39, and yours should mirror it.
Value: 0.42
